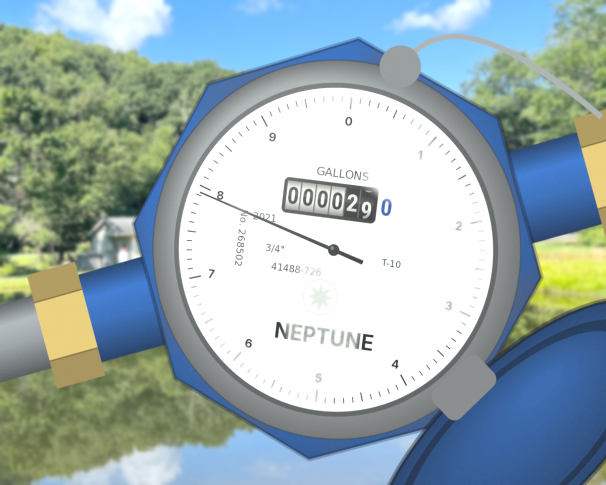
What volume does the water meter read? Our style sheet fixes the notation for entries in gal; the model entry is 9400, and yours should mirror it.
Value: 287.9
